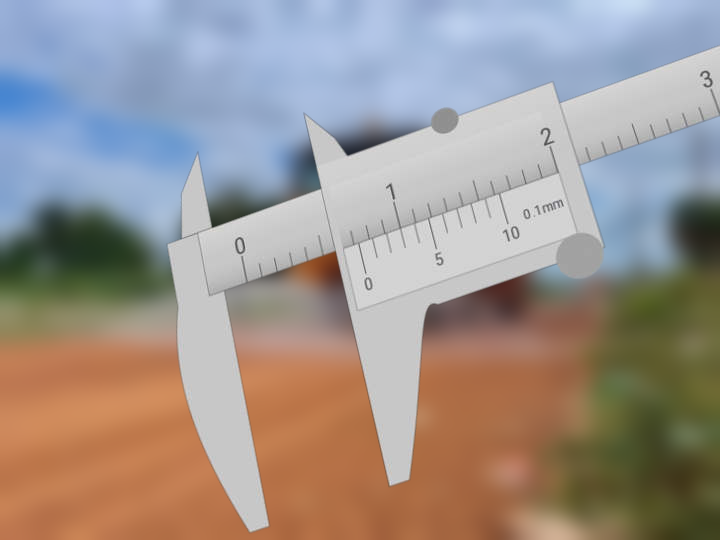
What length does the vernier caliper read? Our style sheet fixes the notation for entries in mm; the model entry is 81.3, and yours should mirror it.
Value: 7.3
